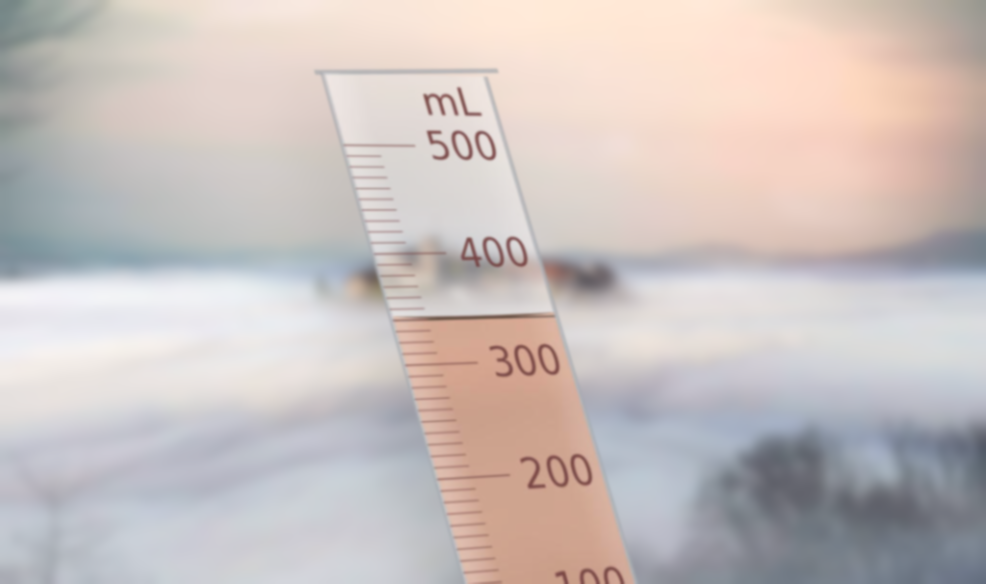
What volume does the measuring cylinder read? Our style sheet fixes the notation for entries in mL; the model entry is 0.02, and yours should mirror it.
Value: 340
